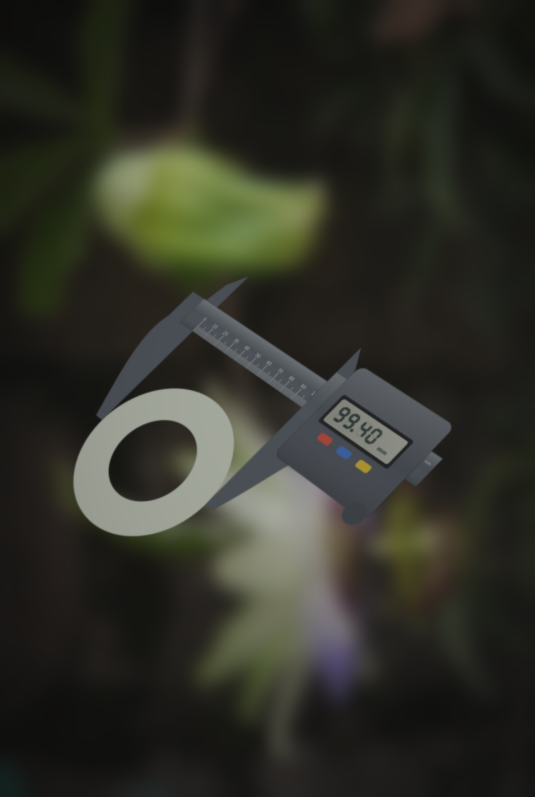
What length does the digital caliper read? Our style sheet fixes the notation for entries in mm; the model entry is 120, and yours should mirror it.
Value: 99.40
